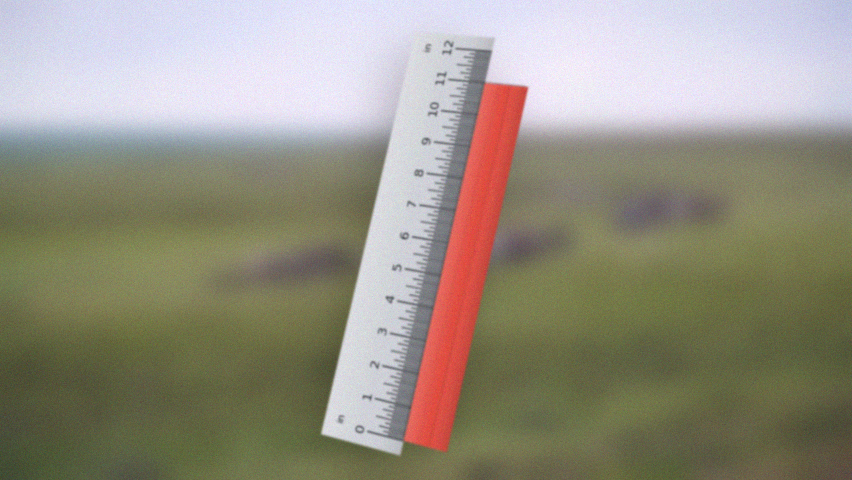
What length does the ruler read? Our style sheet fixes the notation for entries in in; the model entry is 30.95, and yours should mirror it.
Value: 11
